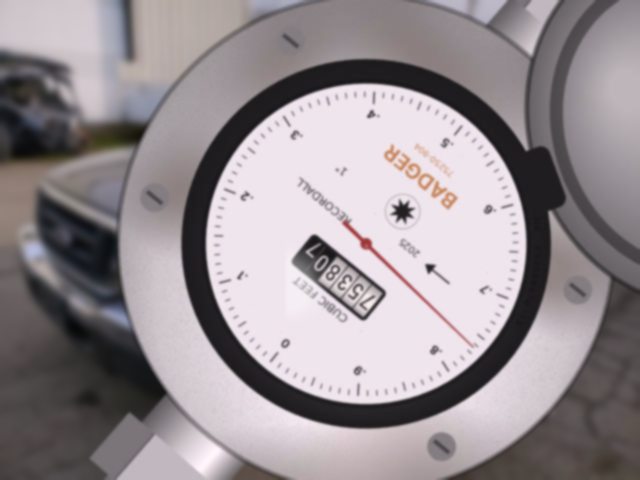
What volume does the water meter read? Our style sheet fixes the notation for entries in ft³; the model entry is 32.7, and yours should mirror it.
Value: 753806.76
